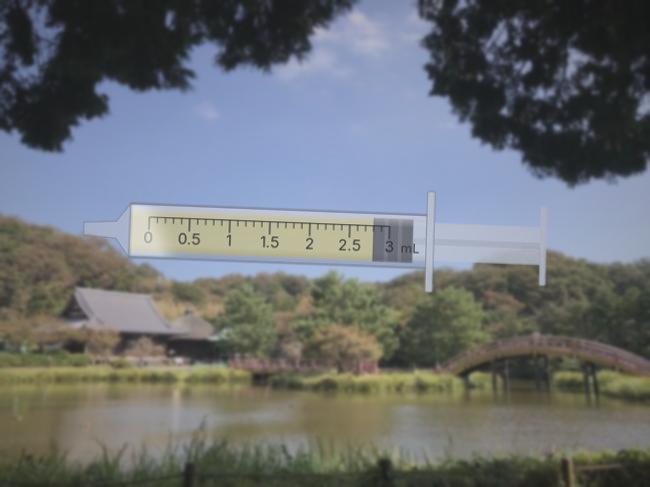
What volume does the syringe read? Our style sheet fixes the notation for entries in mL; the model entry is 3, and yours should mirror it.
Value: 2.8
